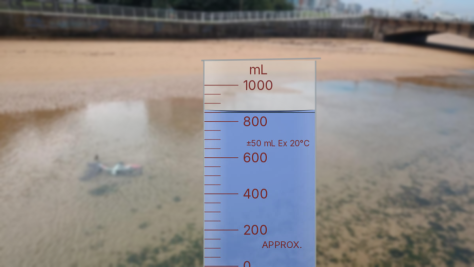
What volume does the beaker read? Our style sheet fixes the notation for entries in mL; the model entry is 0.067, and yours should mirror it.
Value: 850
